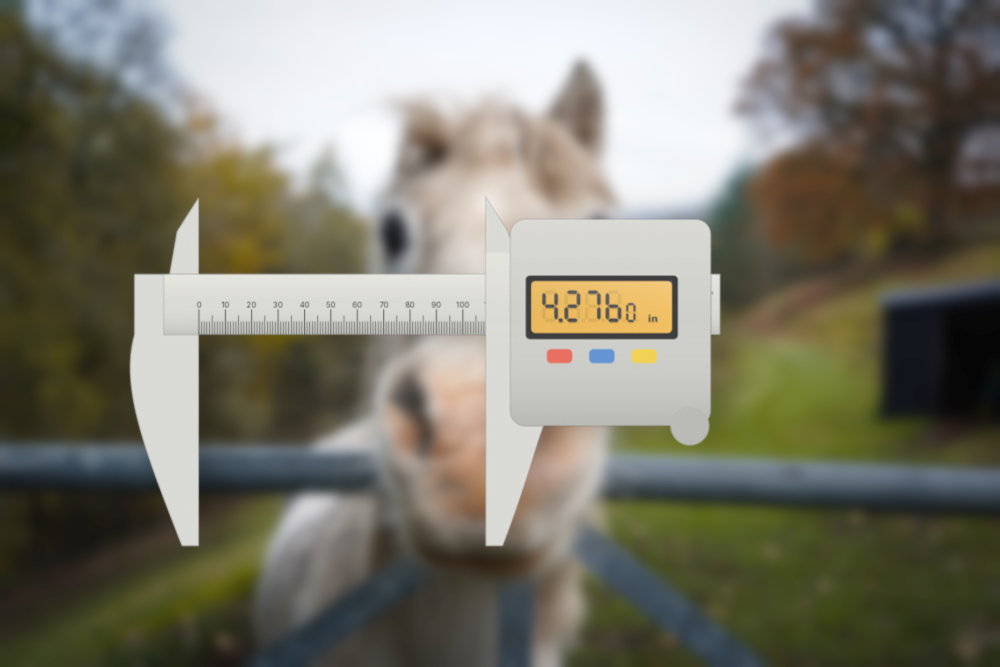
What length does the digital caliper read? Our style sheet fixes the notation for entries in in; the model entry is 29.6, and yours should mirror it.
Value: 4.2760
